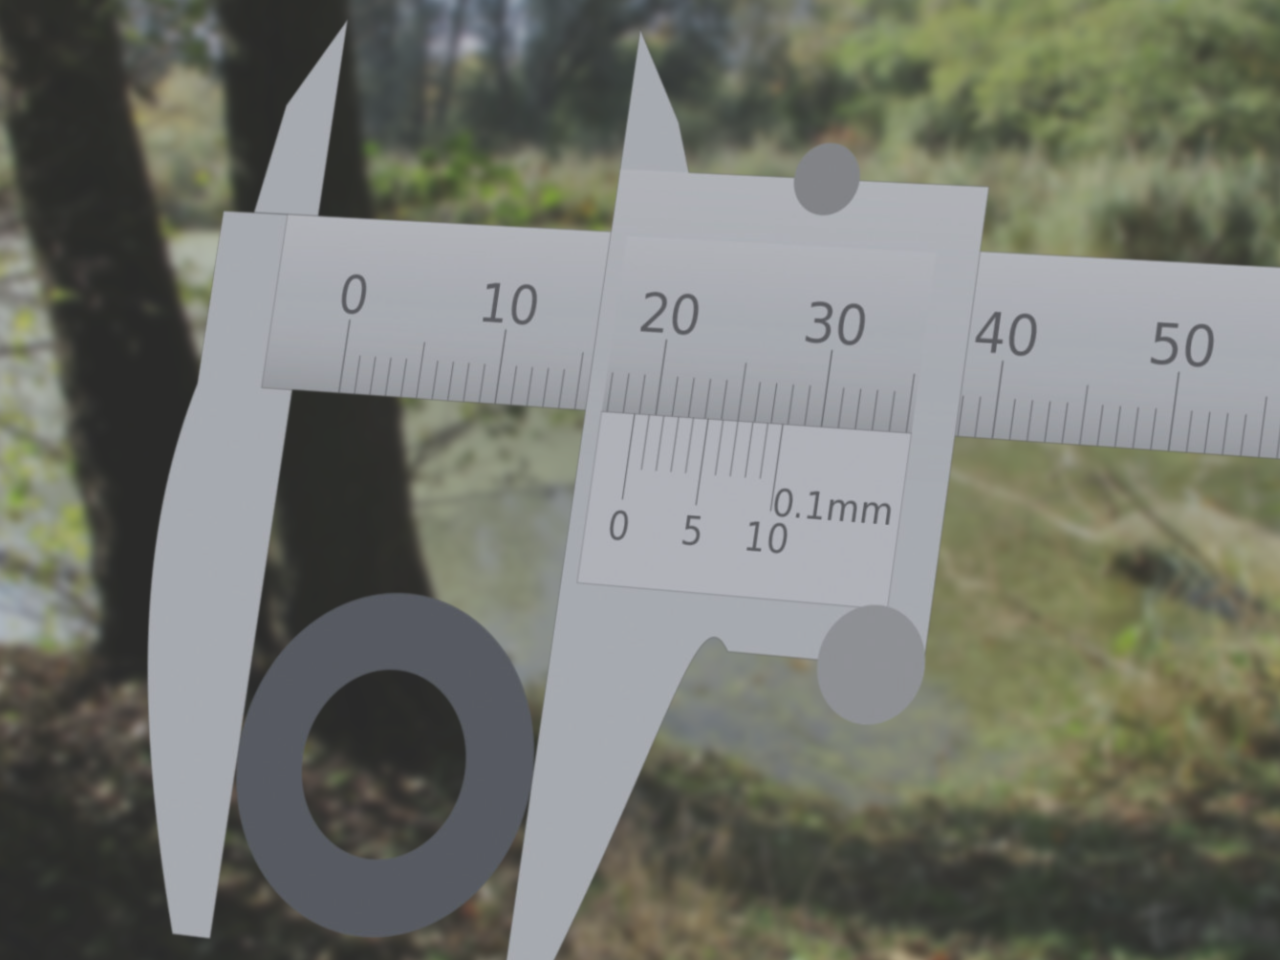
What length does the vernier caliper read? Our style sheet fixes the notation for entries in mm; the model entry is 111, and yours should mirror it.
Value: 18.7
